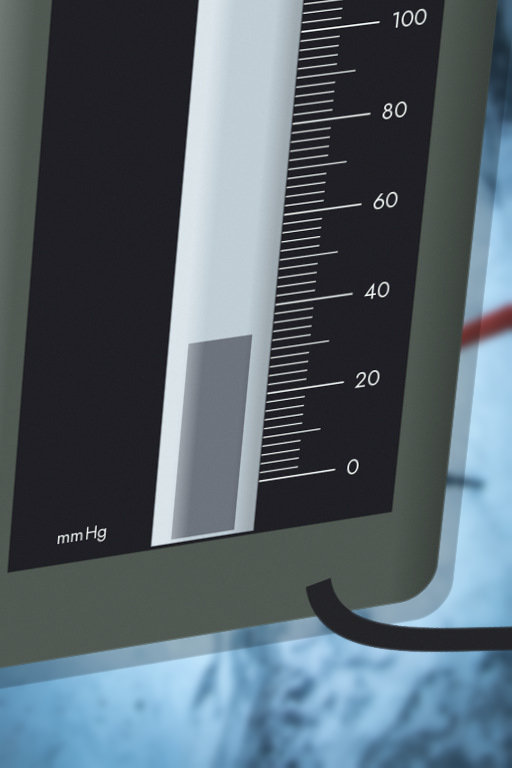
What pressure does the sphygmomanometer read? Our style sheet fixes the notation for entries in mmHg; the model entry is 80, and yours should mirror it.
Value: 34
